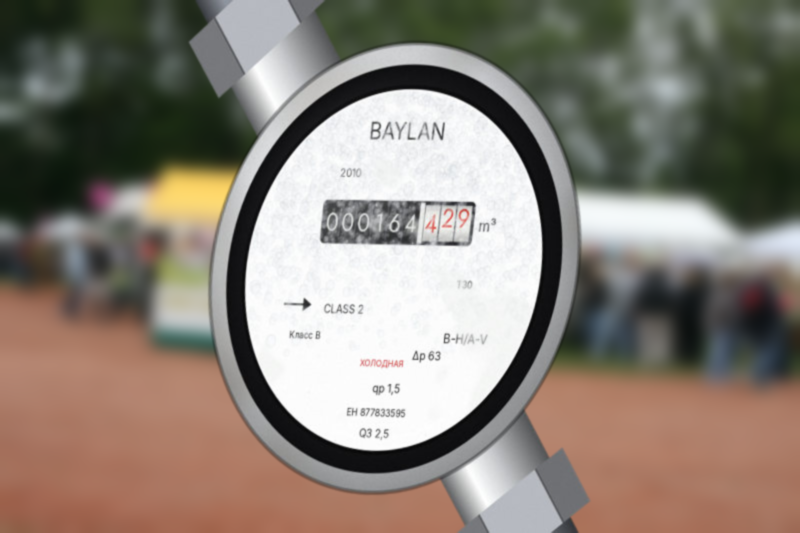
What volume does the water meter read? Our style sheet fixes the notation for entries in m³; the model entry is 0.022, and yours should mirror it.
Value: 164.429
